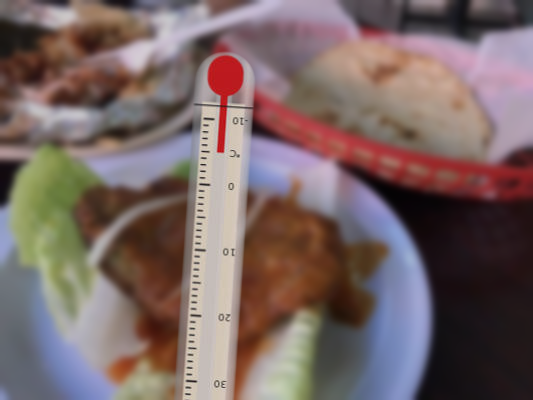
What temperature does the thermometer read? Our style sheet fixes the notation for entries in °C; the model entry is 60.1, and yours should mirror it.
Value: -5
